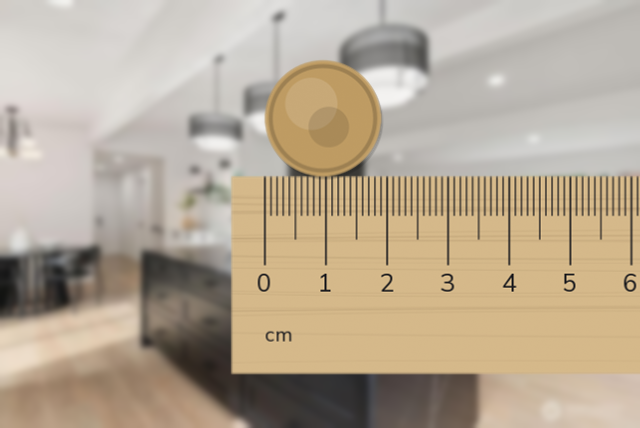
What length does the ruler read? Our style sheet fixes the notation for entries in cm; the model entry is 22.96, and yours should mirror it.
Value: 1.9
